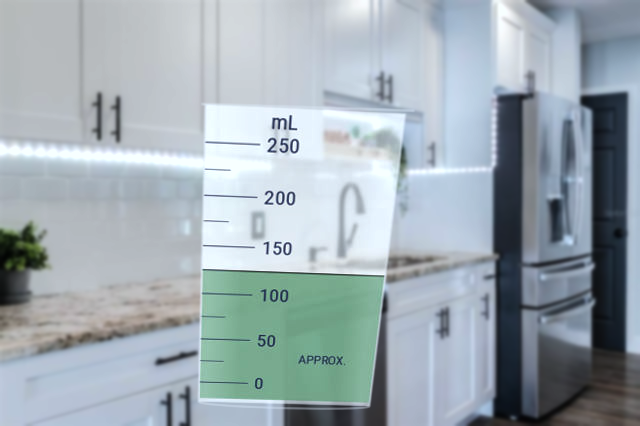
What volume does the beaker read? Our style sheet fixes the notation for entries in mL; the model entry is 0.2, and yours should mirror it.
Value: 125
